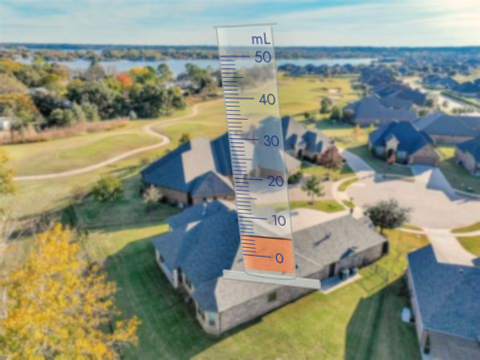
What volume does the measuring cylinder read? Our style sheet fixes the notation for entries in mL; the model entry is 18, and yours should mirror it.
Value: 5
